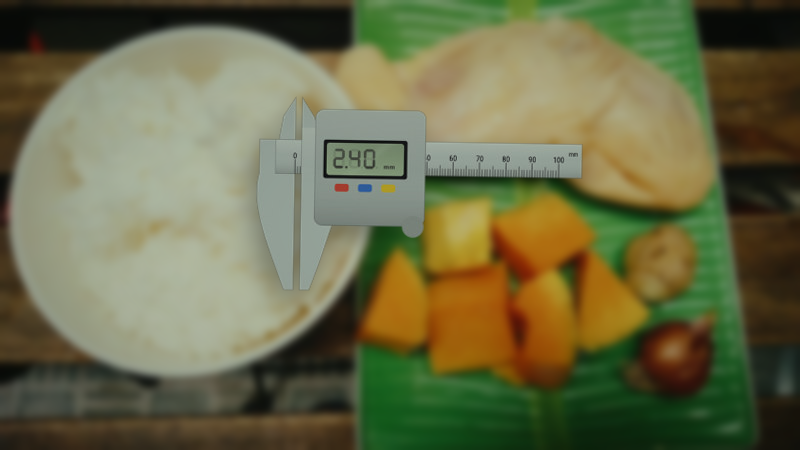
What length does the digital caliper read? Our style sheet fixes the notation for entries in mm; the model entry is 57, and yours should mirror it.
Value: 2.40
